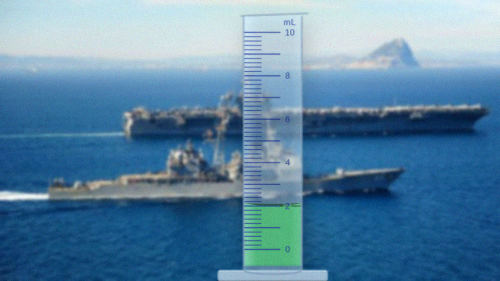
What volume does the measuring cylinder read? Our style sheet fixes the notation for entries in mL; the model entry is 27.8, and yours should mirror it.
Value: 2
